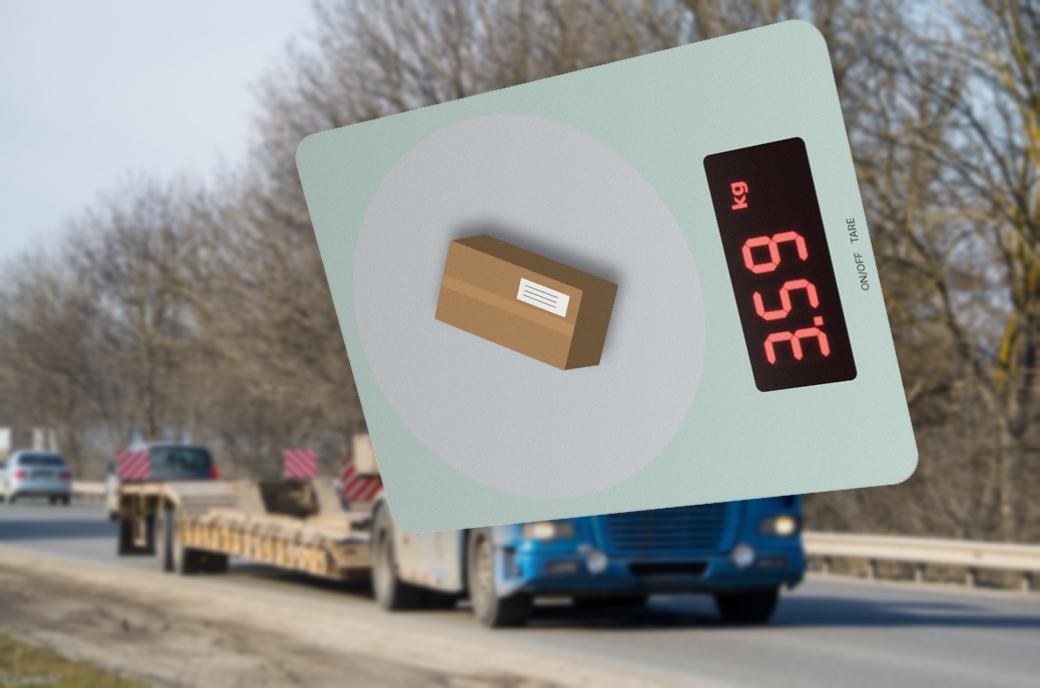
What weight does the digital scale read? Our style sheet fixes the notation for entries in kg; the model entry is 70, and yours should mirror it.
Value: 3.59
